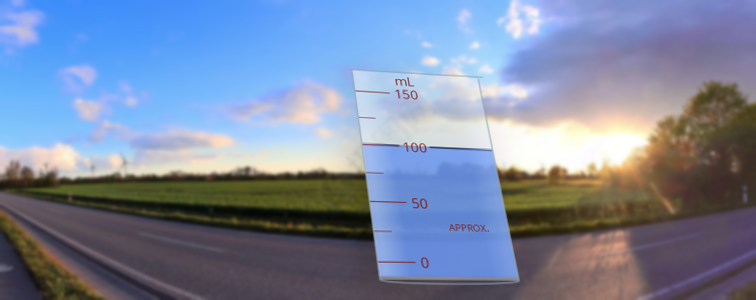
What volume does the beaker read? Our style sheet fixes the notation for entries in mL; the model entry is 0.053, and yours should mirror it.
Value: 100
